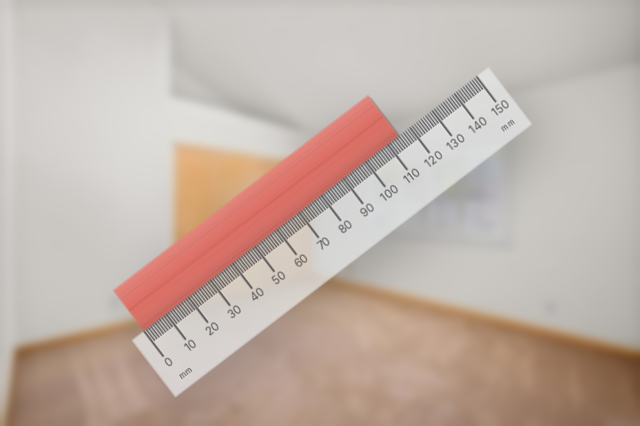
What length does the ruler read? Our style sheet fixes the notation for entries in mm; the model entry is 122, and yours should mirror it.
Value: 115
